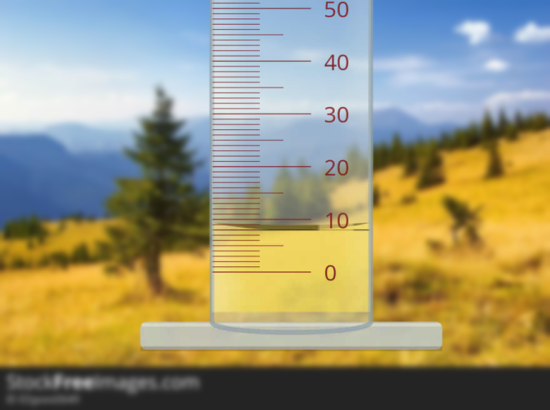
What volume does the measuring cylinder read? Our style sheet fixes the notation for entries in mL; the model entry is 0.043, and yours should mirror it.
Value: 8
